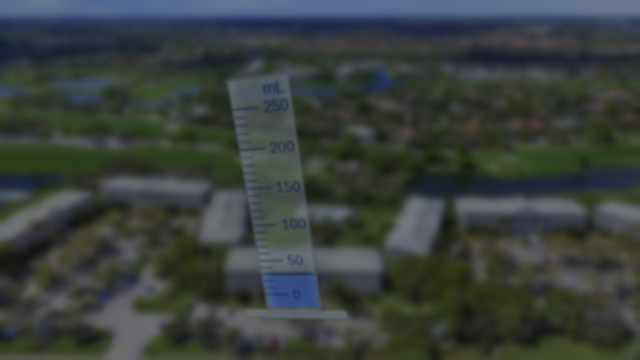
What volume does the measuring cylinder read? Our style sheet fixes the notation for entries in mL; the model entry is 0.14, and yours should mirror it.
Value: 30
